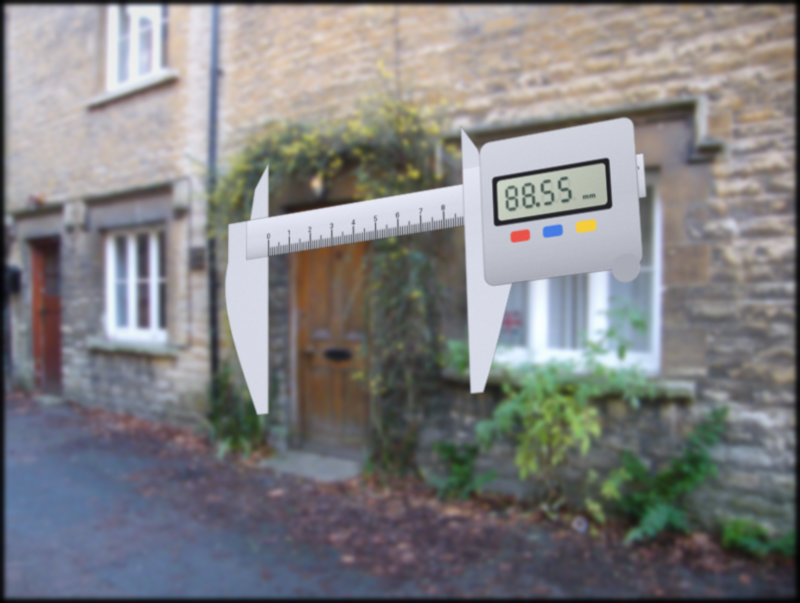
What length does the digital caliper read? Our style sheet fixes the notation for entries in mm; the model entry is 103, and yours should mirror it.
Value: 88.55
